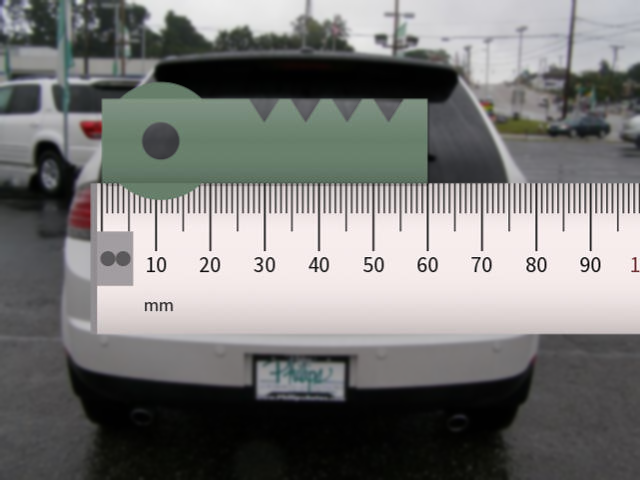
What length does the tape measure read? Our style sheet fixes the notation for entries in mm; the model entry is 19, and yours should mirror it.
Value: 60
